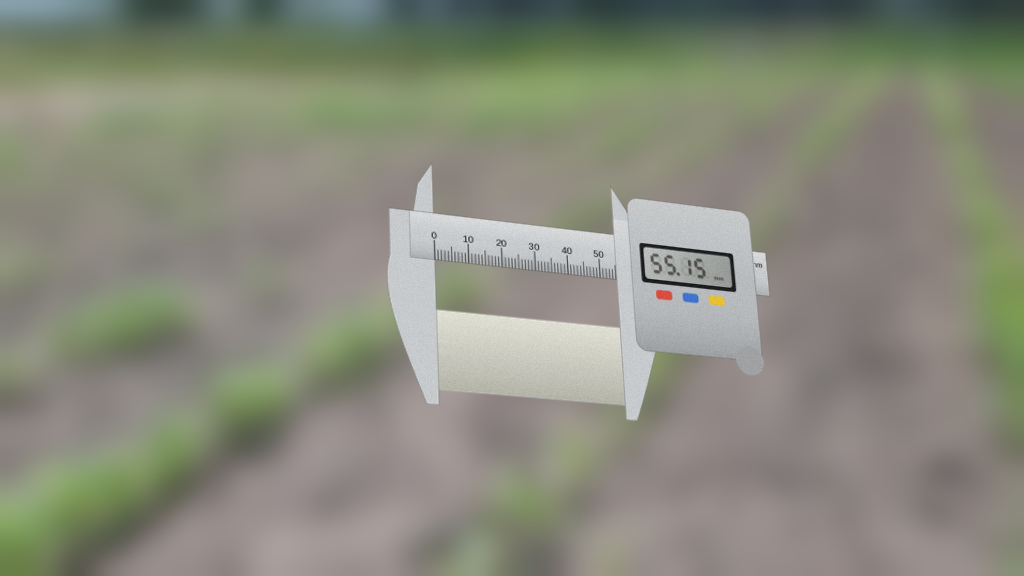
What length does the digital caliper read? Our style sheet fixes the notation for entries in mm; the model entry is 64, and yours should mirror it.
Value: 55.15
